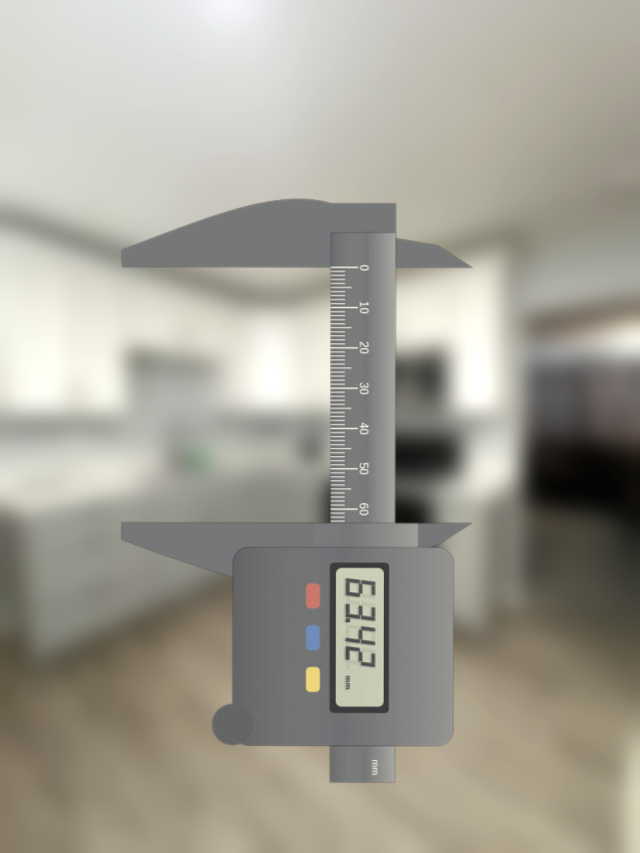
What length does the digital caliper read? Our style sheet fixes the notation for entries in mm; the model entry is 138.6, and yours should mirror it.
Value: 63.42
